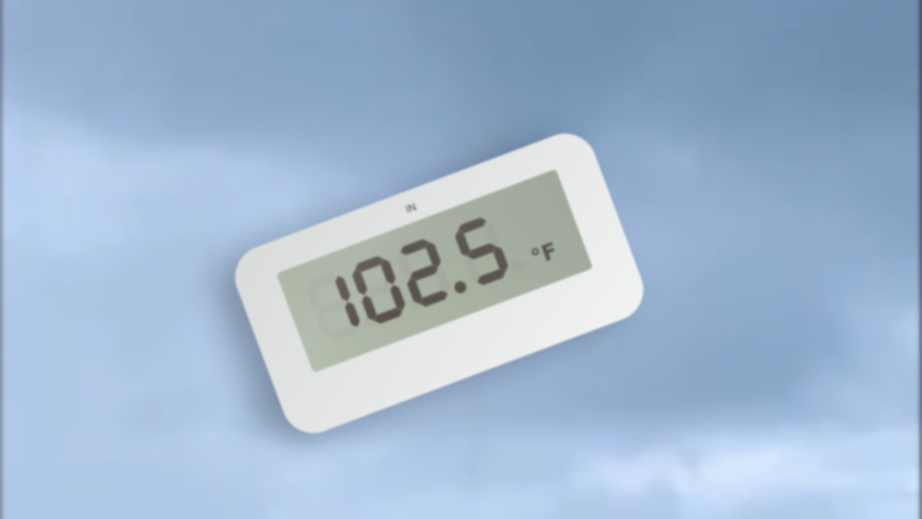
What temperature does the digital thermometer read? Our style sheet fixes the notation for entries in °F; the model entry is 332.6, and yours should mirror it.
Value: 102.5
